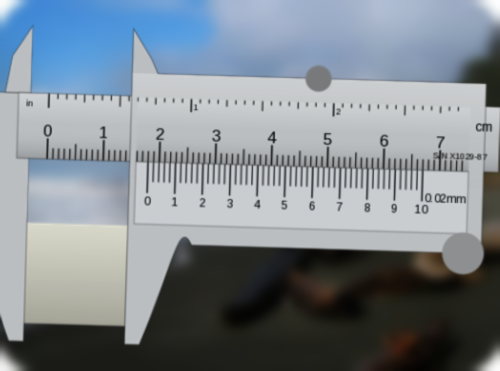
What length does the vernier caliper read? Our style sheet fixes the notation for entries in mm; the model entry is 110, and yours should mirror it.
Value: 18.0
